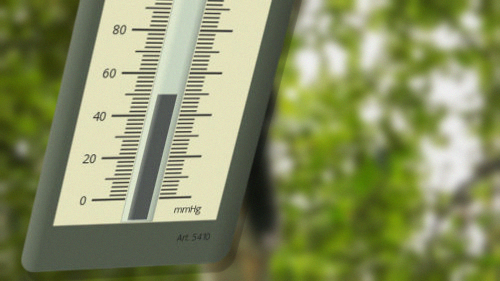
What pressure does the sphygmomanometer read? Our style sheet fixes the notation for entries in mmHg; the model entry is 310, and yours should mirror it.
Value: 50
